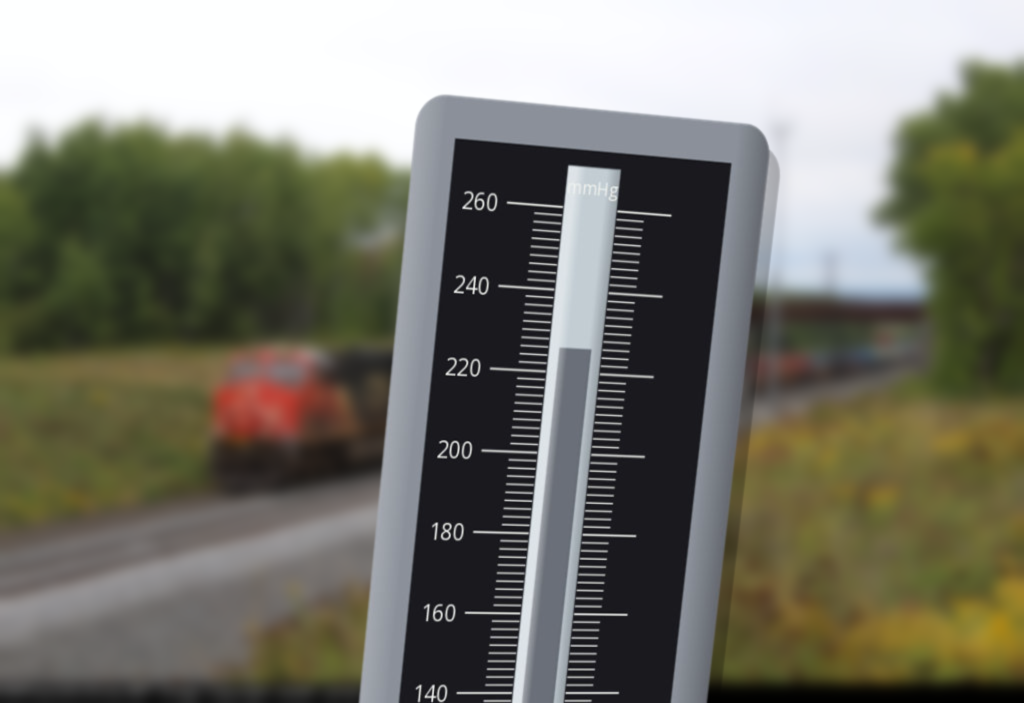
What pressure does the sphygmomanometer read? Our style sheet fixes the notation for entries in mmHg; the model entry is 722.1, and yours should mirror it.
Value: 226
